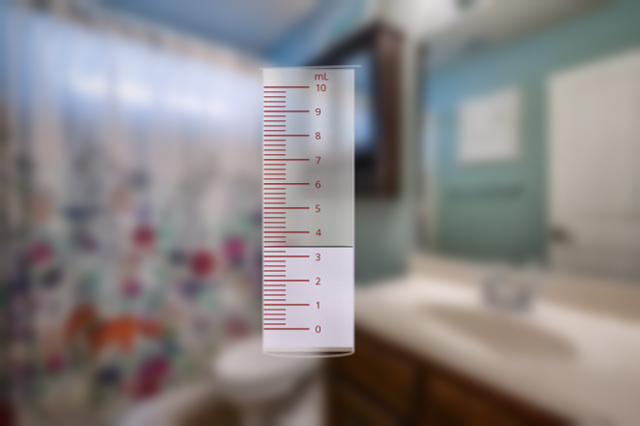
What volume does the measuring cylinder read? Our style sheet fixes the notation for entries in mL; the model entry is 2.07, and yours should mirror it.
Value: 3.4
